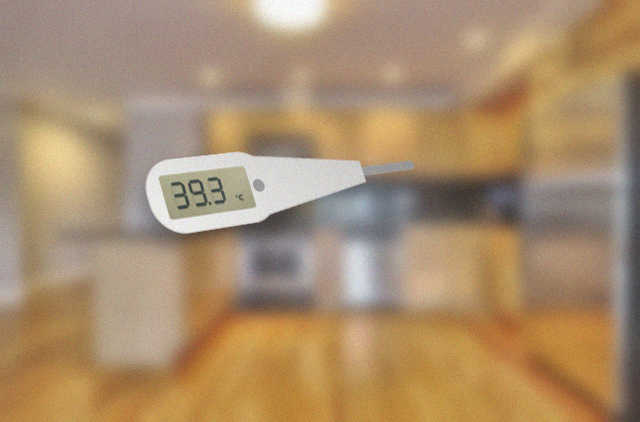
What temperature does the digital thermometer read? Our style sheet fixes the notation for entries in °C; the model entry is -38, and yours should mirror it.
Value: 39.3
